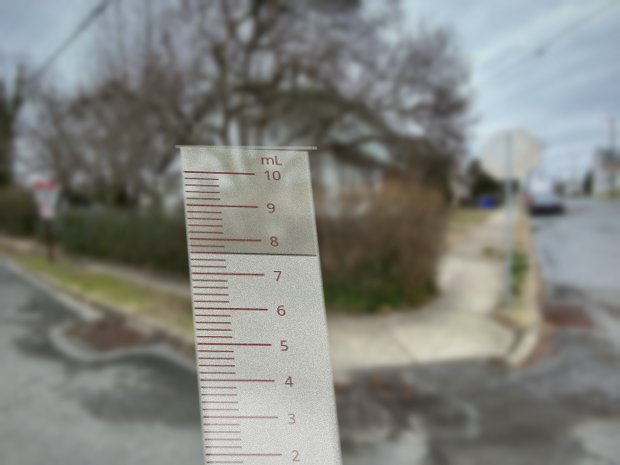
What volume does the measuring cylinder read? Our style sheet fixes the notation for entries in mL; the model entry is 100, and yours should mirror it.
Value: 7.6
